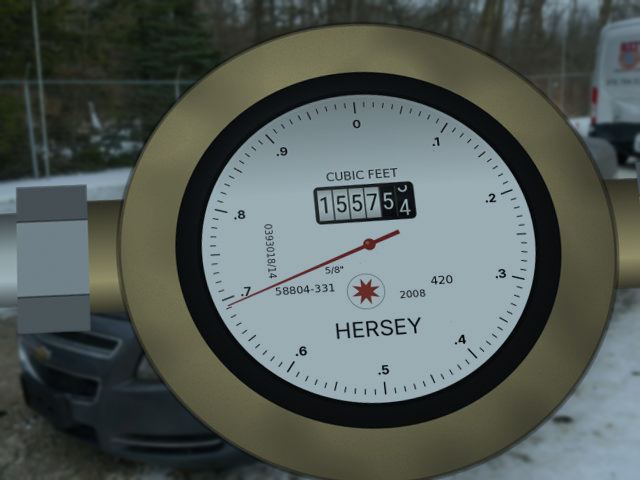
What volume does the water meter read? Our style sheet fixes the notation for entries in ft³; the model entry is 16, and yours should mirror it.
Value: 155753.69
